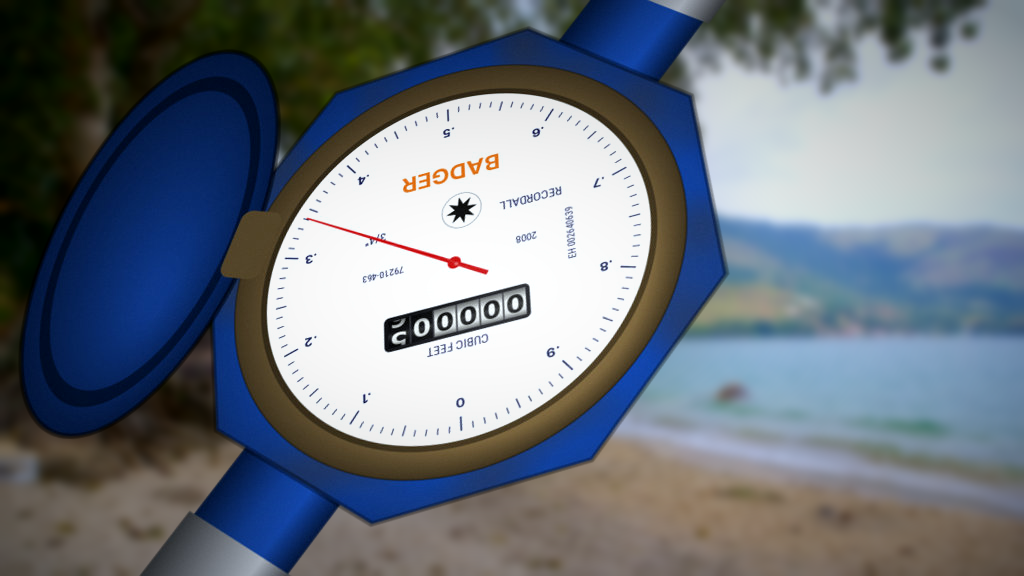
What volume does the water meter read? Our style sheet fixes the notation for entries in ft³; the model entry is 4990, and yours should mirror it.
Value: 5.34
